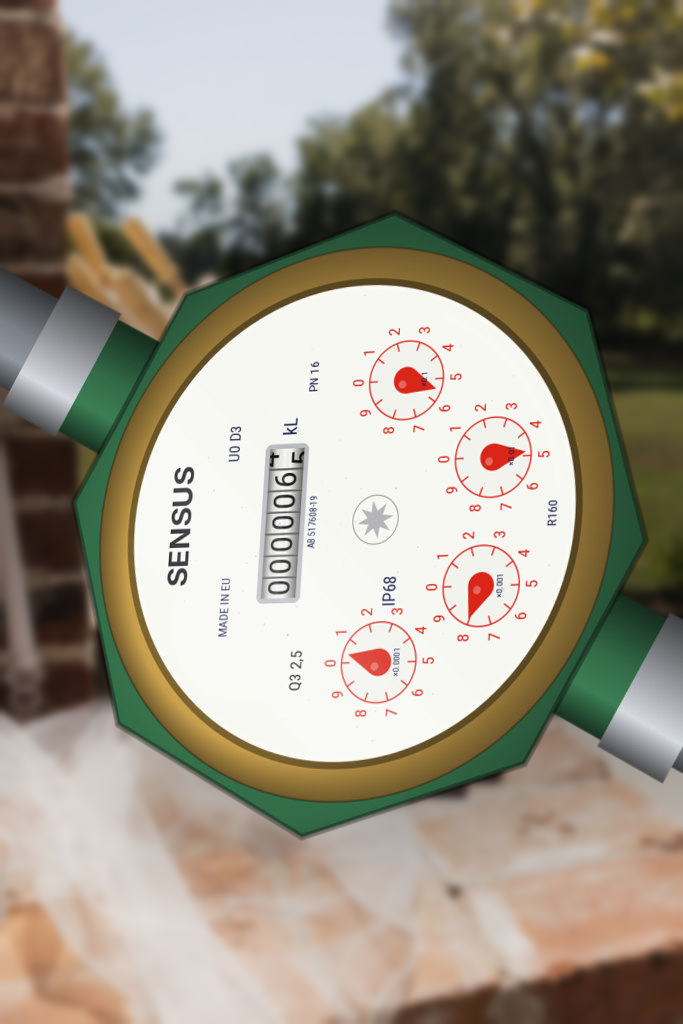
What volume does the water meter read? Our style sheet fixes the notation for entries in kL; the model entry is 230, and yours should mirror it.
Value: 64.5480
